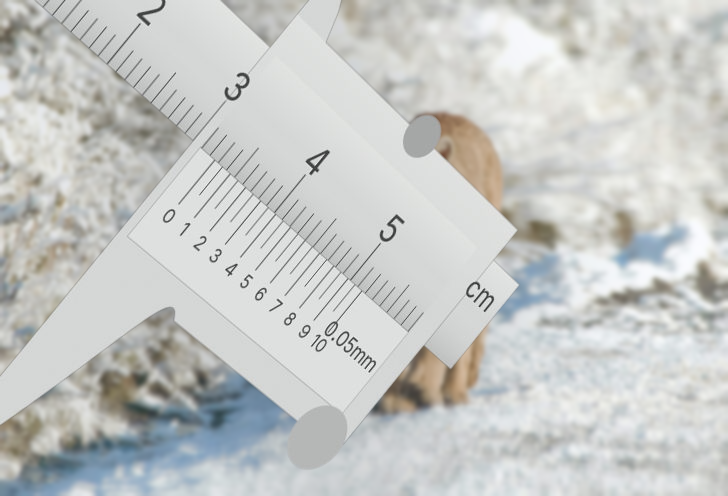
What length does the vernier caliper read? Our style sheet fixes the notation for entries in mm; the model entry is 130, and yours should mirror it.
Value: 32.6
